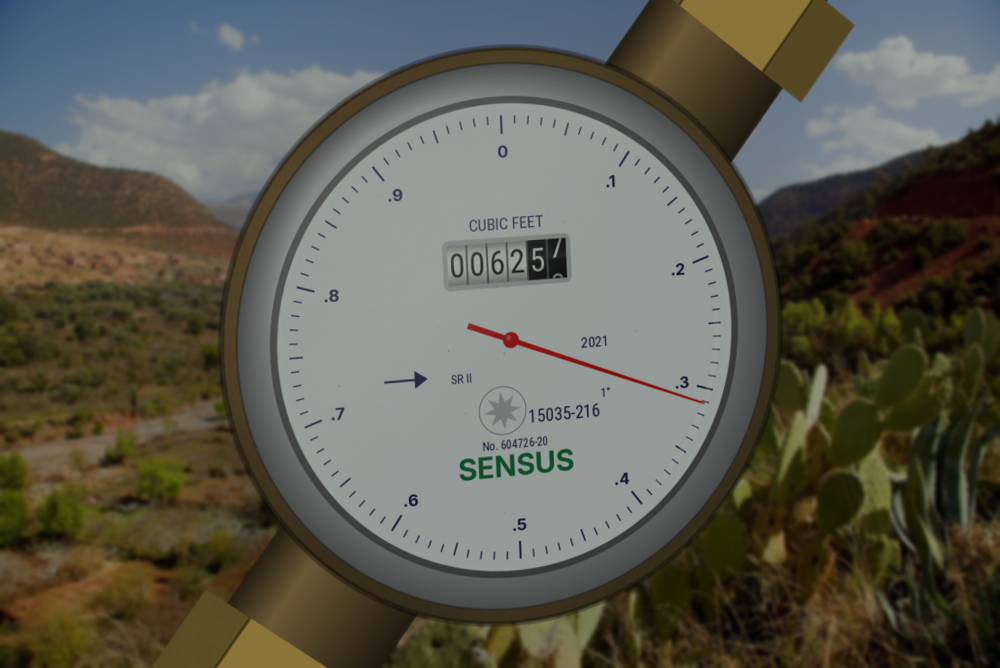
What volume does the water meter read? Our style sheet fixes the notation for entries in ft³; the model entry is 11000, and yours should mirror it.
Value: 6257.31
